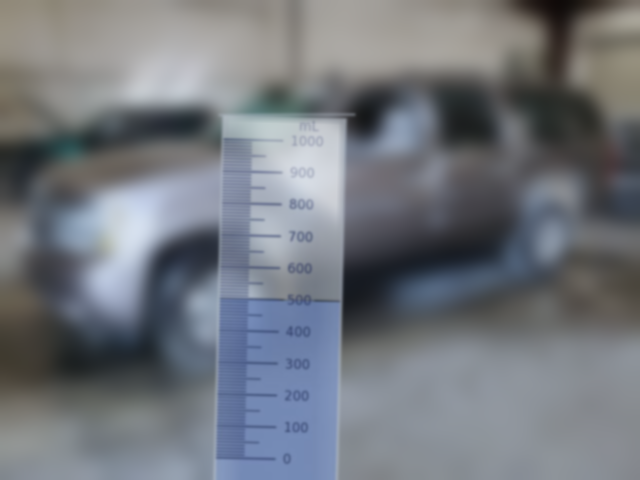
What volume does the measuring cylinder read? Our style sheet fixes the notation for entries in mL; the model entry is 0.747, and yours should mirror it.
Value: 500
